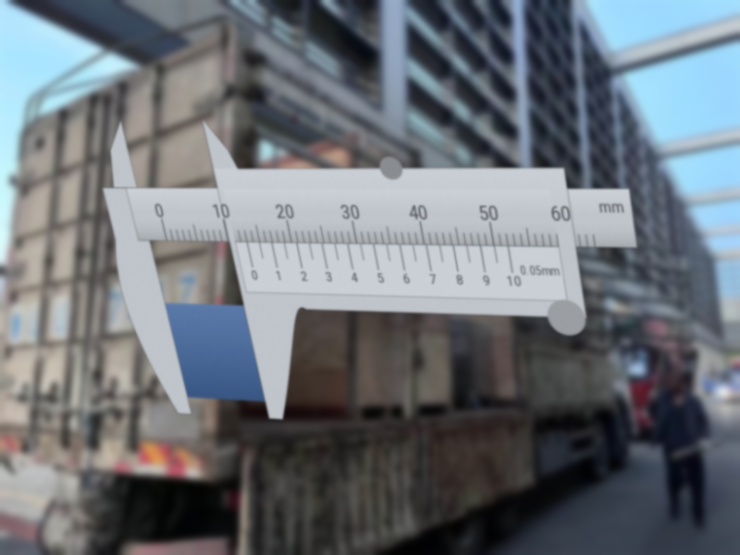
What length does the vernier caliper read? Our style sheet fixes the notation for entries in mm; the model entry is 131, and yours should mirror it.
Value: 13.0
